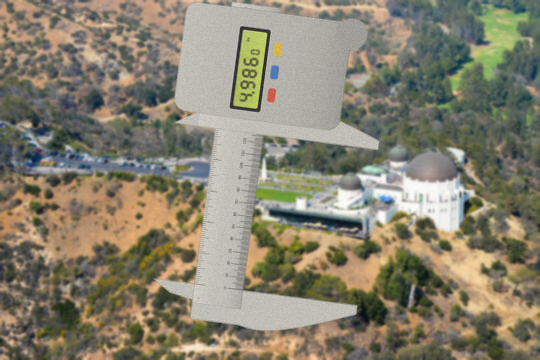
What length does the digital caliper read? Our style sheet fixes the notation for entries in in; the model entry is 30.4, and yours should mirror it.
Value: 4.9860
